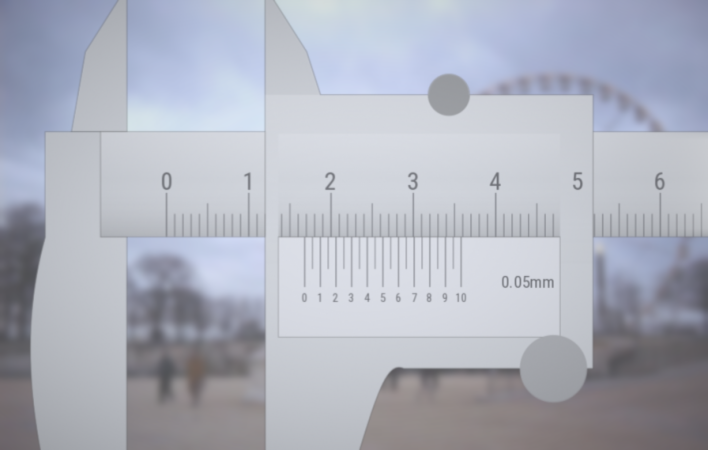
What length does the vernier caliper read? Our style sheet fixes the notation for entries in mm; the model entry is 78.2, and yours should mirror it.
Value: 16.8
